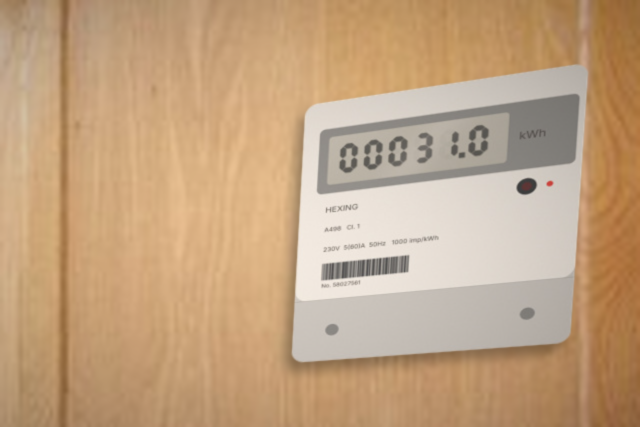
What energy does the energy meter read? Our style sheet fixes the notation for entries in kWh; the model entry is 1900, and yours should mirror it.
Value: 31.0
